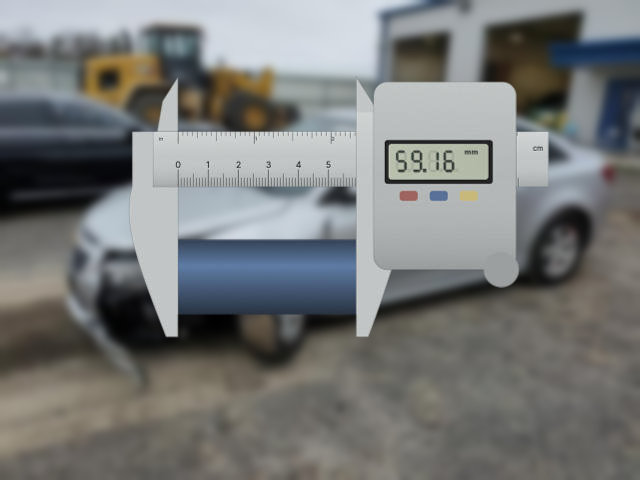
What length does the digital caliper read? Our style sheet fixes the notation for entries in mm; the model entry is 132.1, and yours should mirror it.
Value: 59.16
